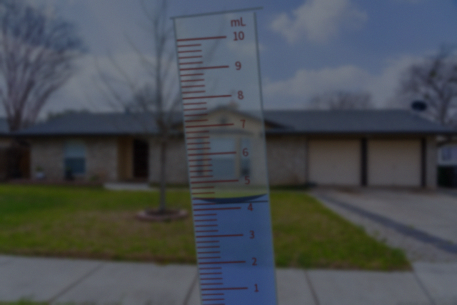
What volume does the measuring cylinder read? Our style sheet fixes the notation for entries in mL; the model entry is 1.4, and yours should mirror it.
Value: 4.2
